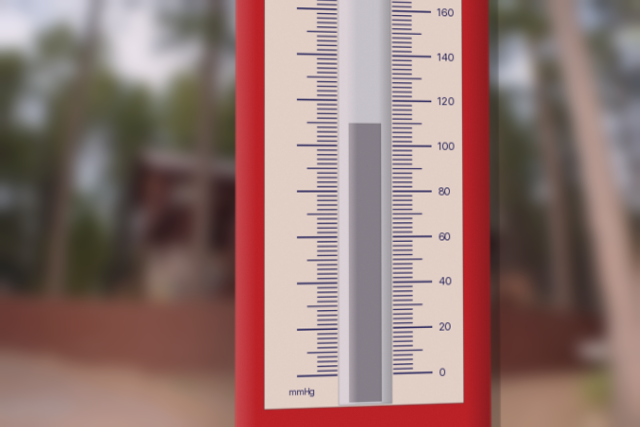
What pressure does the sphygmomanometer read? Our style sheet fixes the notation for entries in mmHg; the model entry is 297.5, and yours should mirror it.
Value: 110
